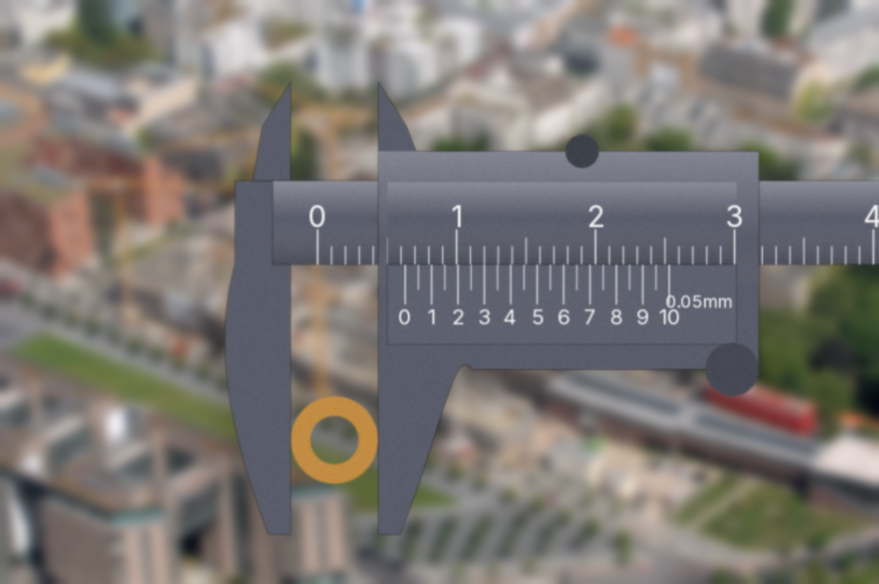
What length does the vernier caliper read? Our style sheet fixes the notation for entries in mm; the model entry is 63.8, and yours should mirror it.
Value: 6.3
